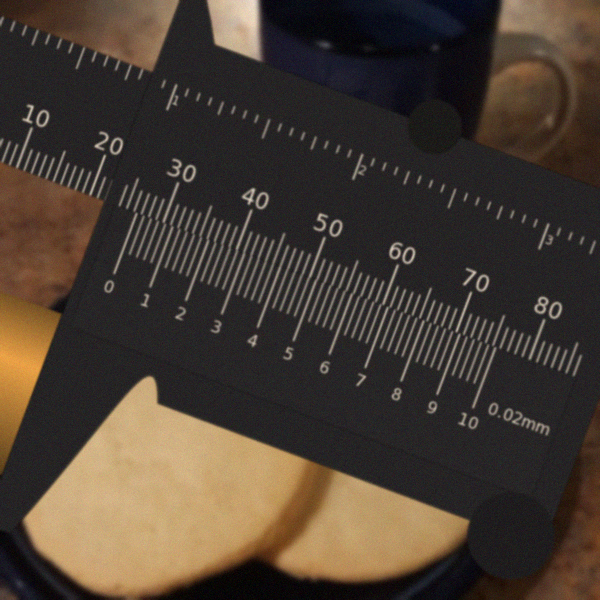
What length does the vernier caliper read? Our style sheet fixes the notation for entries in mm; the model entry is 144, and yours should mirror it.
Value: 26.4
